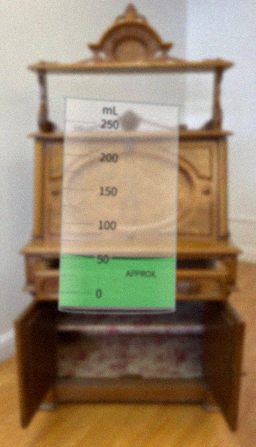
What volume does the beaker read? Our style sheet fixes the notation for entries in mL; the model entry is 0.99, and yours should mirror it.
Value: 50
